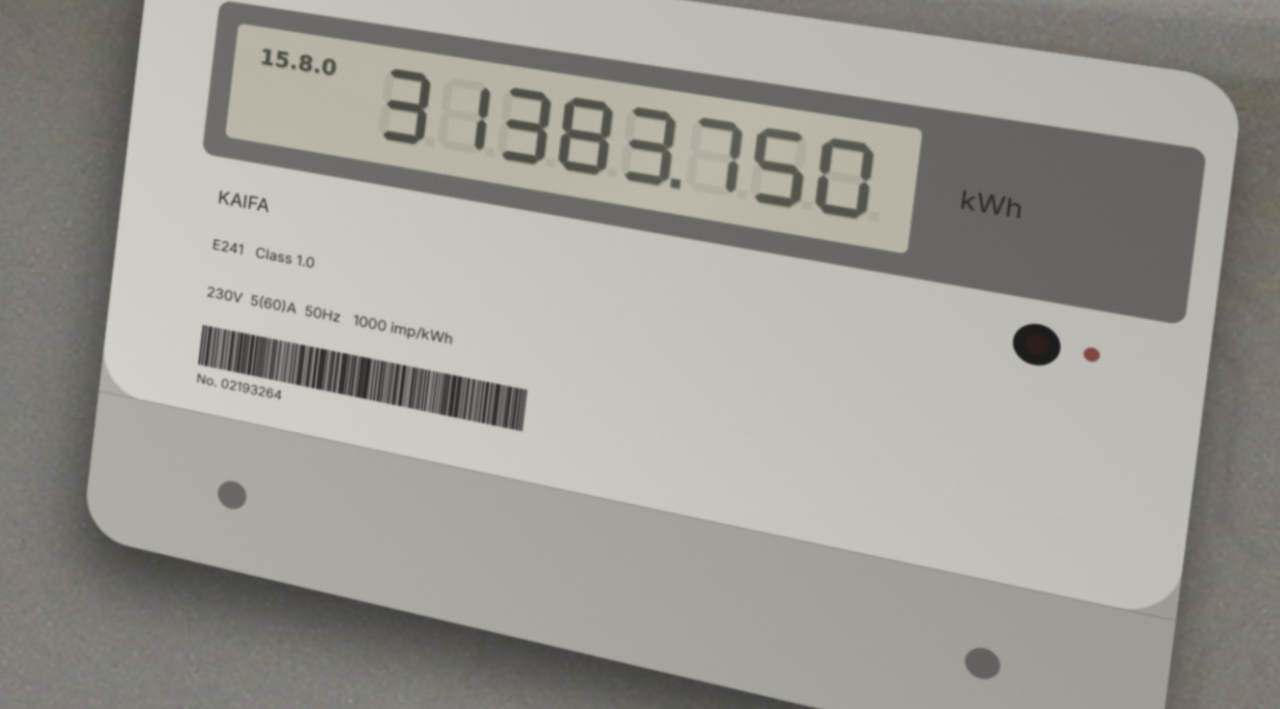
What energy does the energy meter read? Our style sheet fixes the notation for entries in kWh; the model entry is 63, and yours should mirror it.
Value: 31383.750
